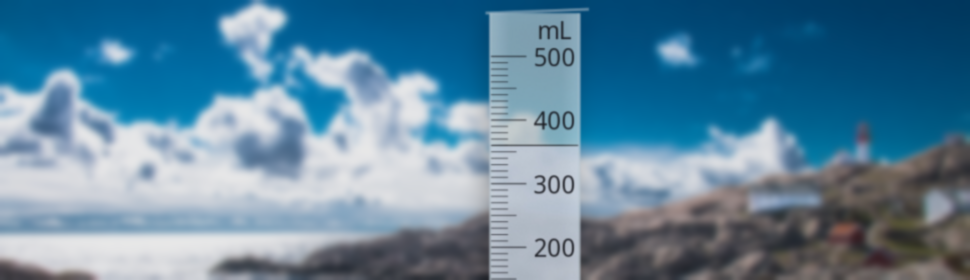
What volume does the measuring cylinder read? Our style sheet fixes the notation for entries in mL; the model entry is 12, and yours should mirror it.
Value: 360
